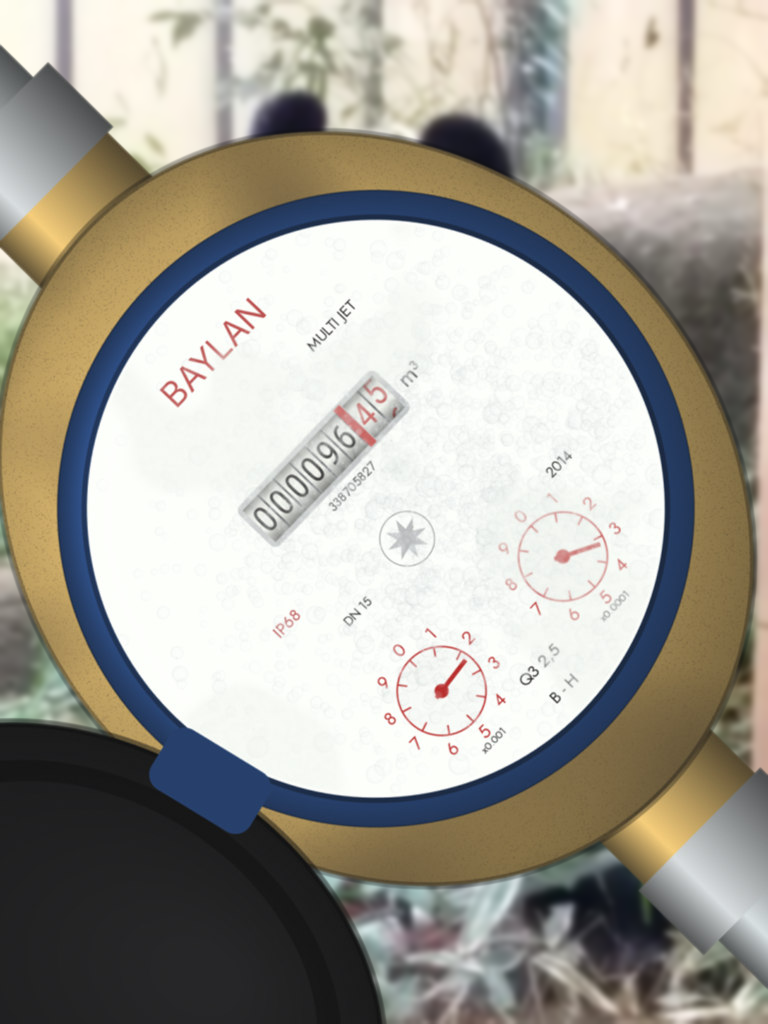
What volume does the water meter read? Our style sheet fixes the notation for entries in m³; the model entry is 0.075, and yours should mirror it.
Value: 96.4523
